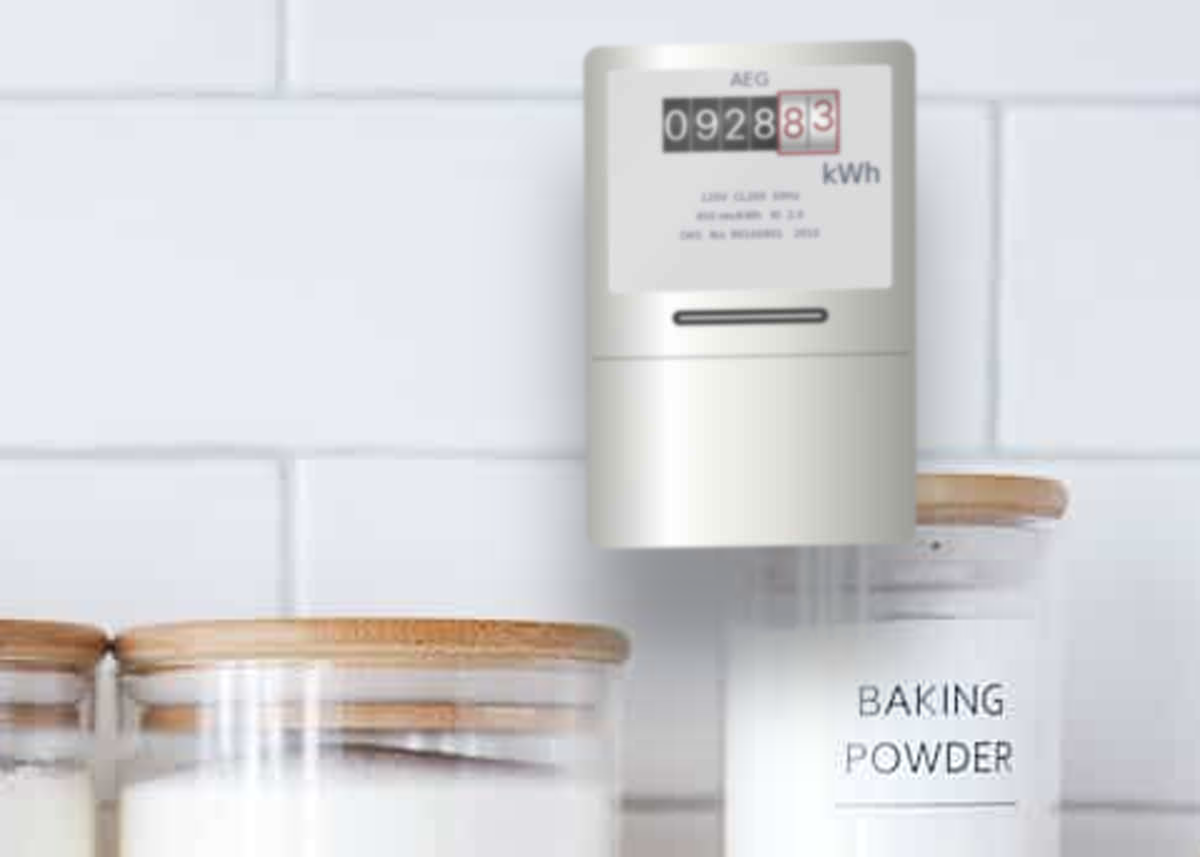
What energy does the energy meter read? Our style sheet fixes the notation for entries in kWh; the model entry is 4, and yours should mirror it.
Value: 928.83
